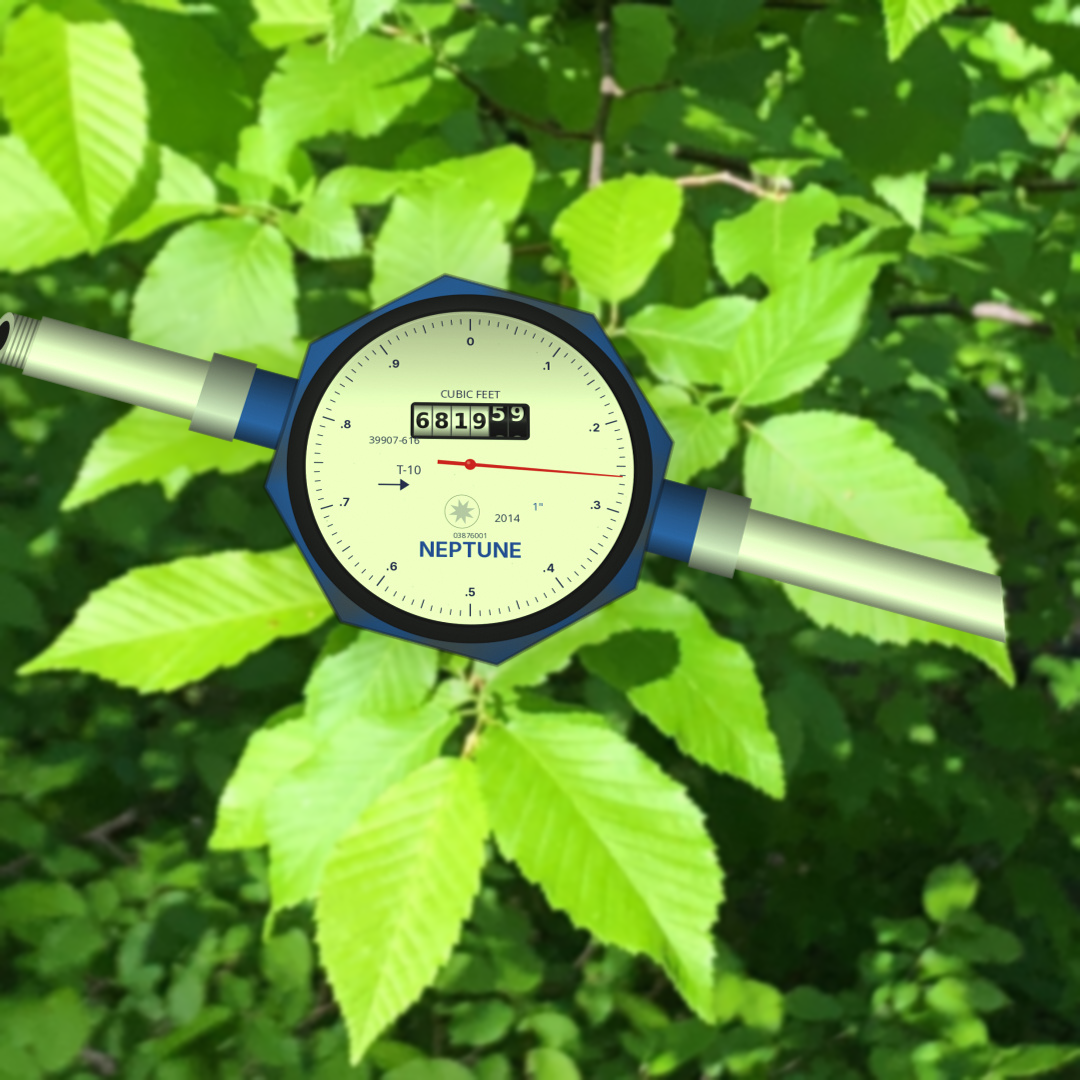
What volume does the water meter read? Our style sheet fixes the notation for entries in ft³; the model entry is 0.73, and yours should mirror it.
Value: 681959.26
